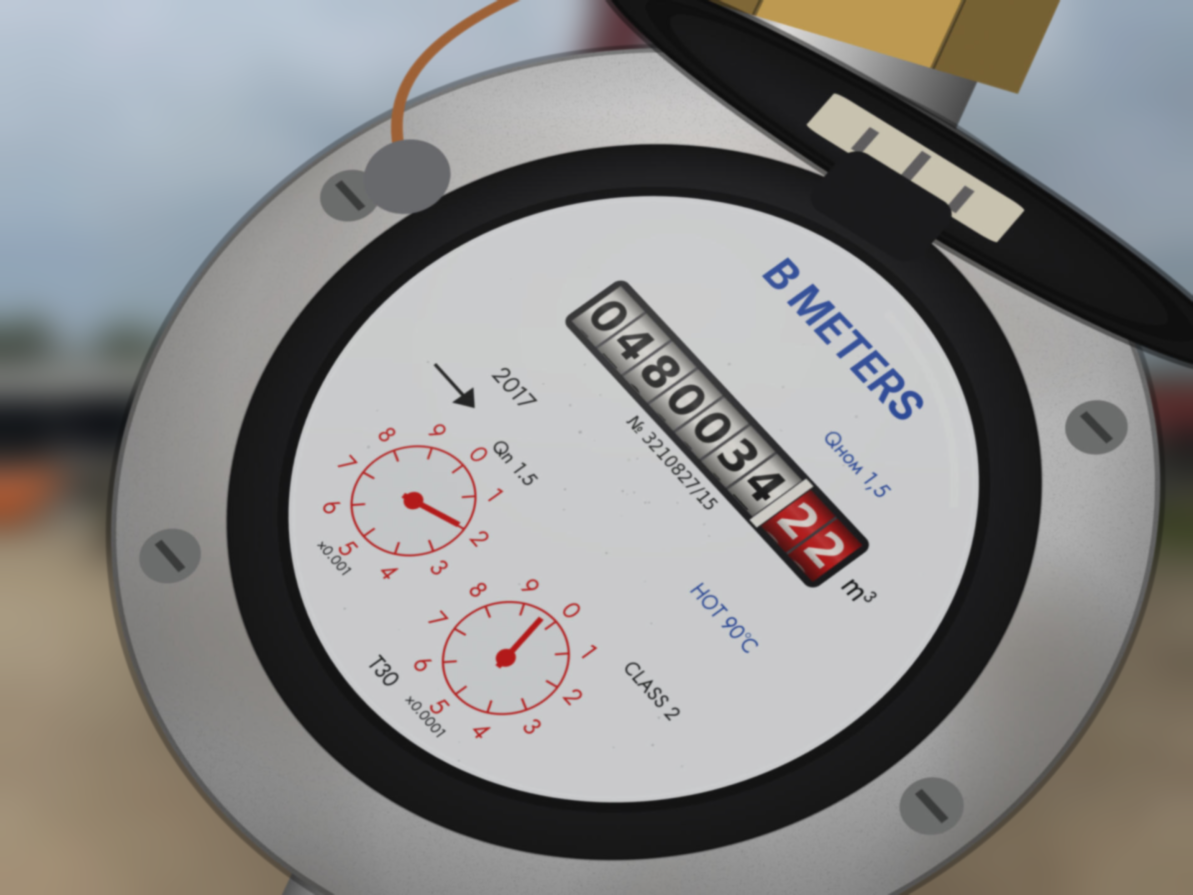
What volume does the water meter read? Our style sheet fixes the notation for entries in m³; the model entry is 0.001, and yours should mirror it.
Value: 480034.2219
